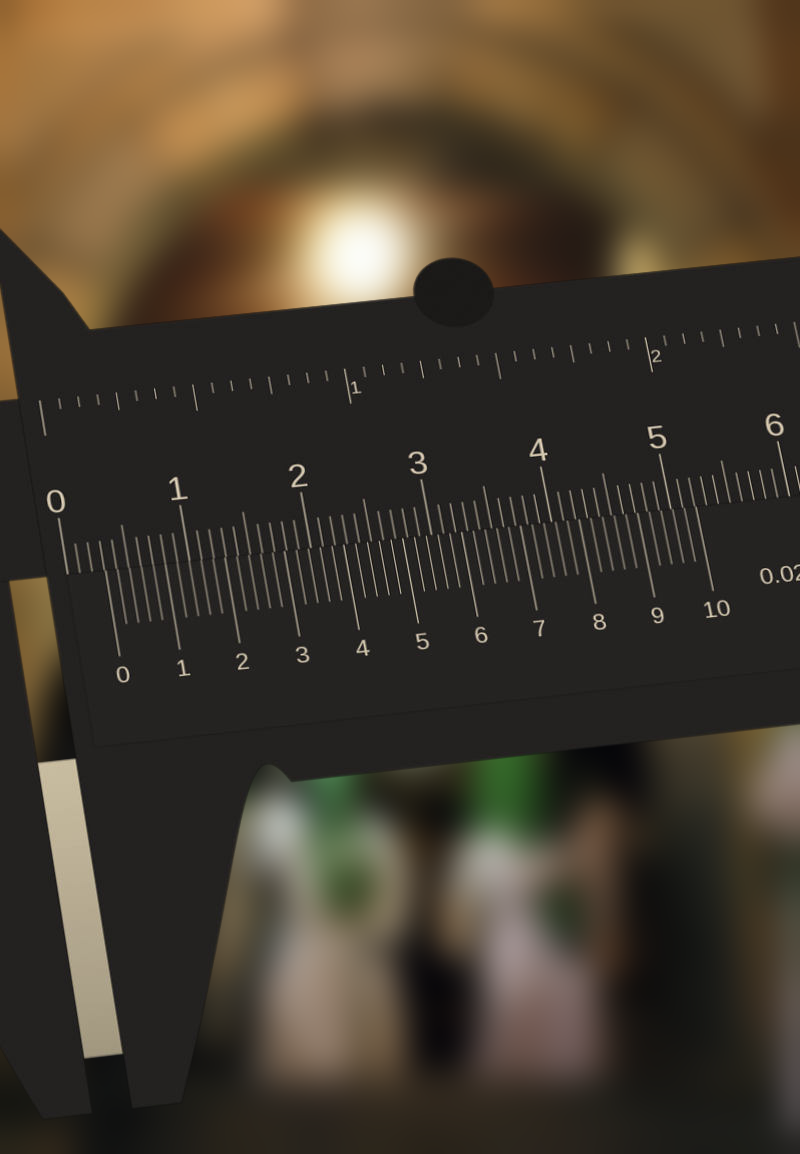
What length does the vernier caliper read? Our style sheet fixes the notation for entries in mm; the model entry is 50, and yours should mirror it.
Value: 3.1
